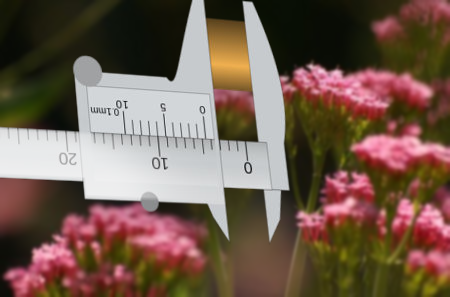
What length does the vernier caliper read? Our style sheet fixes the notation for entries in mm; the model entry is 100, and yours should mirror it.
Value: 4.6
